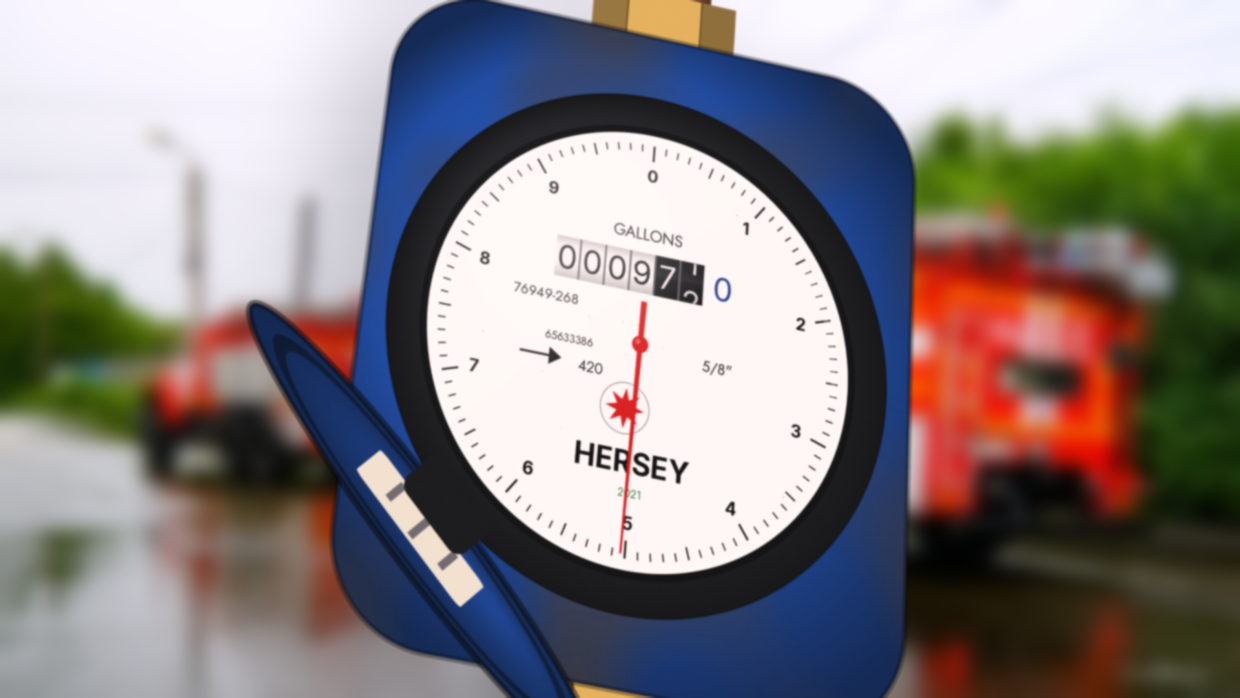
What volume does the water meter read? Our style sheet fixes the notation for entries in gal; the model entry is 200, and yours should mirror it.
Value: 9715.0
